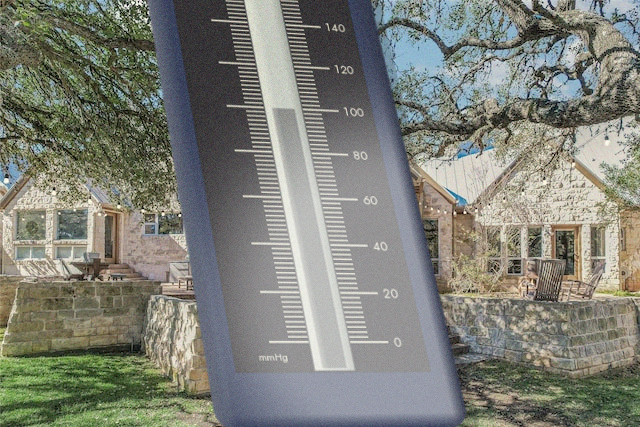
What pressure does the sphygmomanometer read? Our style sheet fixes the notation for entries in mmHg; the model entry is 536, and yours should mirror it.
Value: 100
